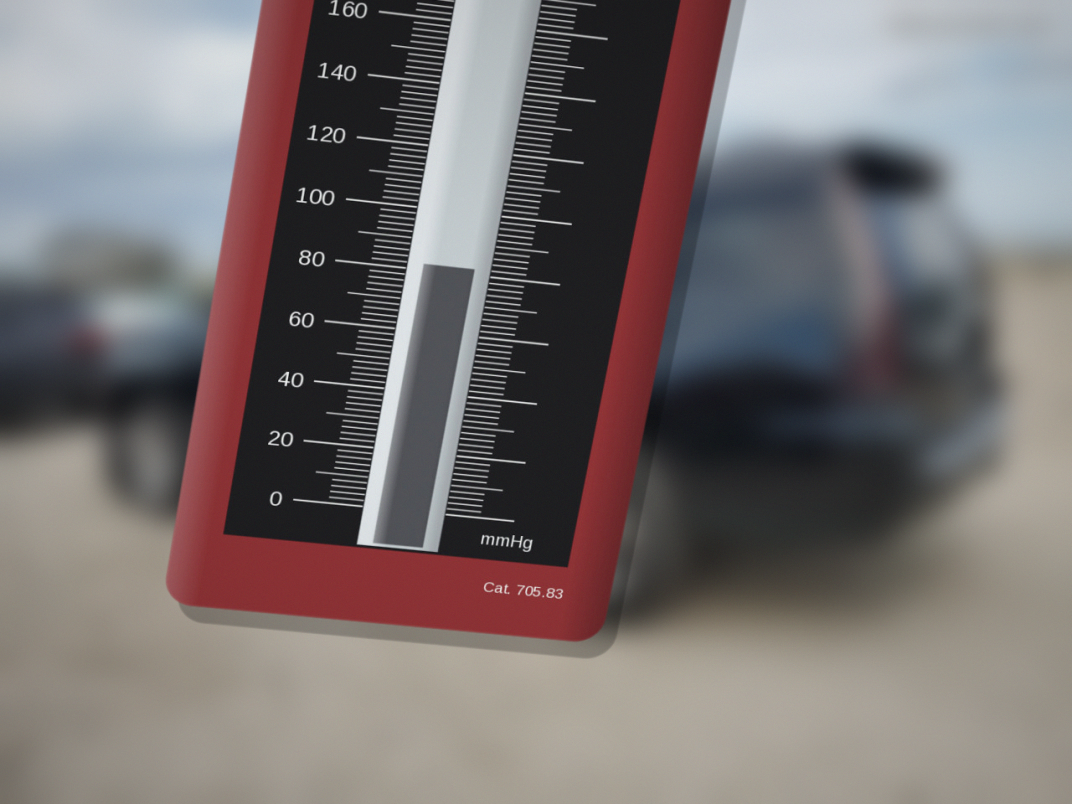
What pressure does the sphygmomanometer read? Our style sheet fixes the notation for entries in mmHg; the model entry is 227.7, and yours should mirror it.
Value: 82
